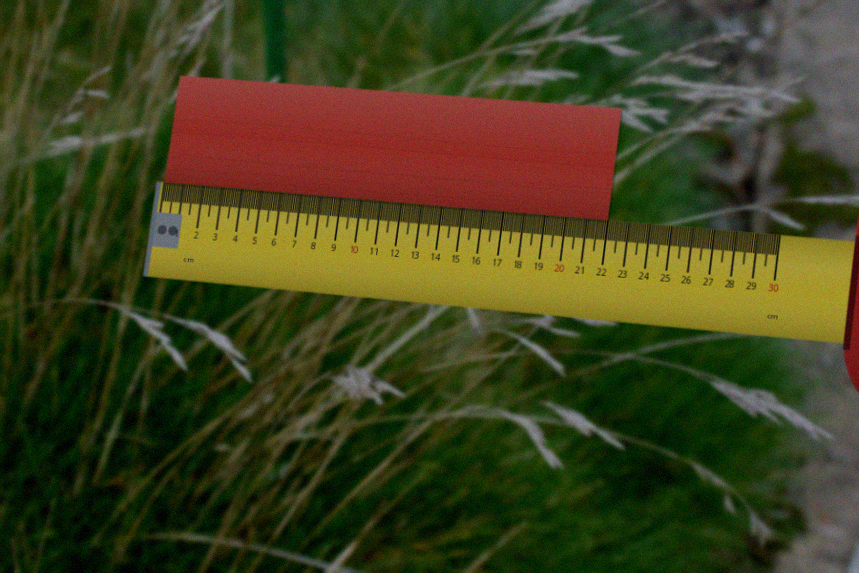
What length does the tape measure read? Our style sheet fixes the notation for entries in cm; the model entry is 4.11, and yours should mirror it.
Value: 22
